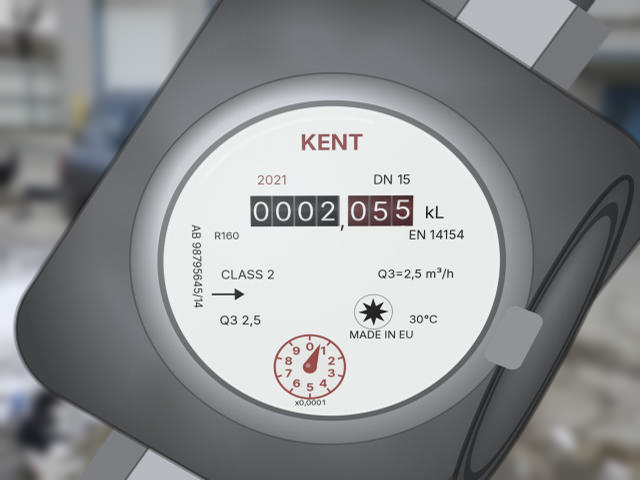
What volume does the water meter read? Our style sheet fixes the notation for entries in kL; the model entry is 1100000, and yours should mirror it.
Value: 2.0550
